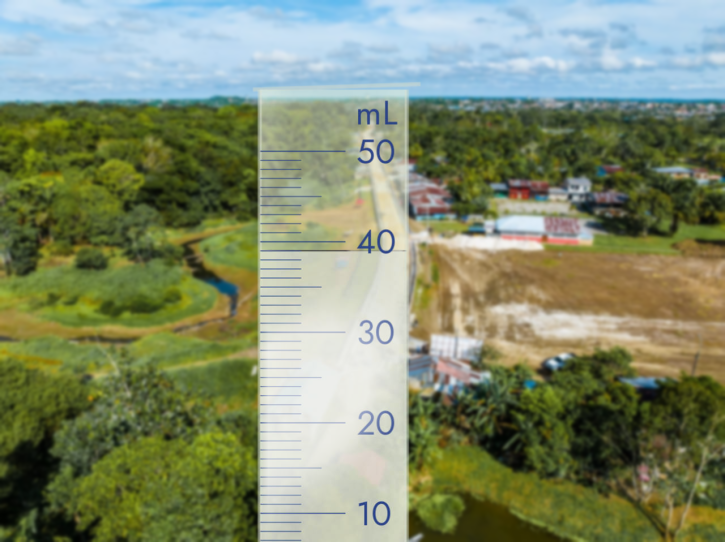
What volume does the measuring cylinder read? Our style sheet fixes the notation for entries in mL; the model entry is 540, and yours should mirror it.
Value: 39
